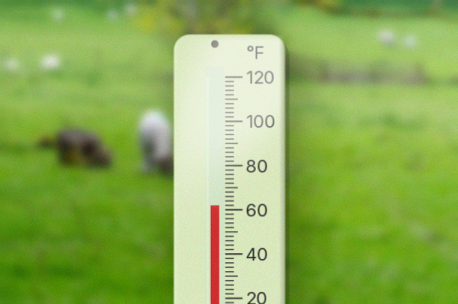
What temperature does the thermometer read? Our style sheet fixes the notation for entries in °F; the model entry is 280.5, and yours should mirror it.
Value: 62
